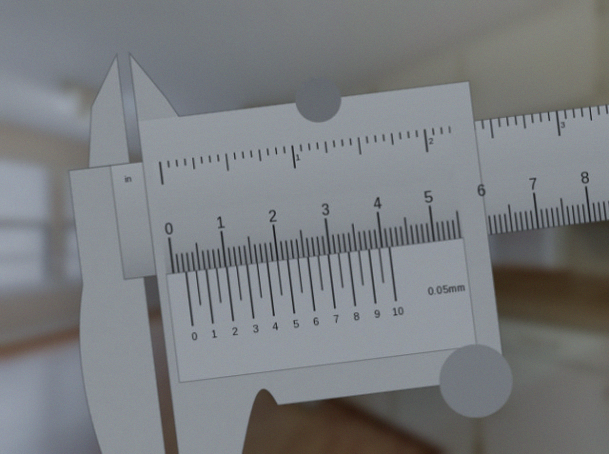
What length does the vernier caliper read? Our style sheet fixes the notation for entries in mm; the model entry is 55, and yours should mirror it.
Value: 2.4
